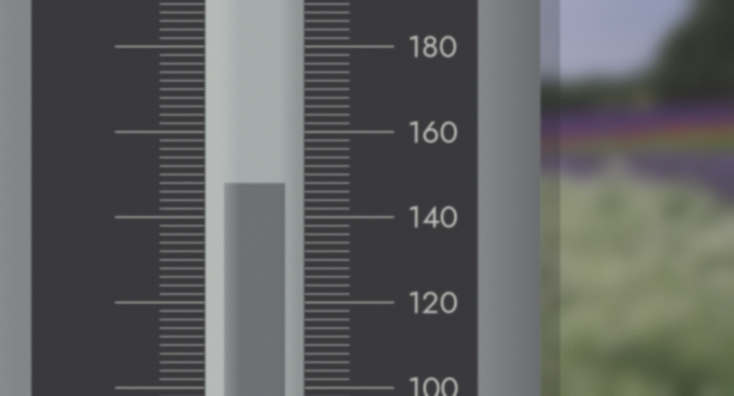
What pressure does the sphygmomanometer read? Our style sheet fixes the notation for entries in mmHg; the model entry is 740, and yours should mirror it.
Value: 148
